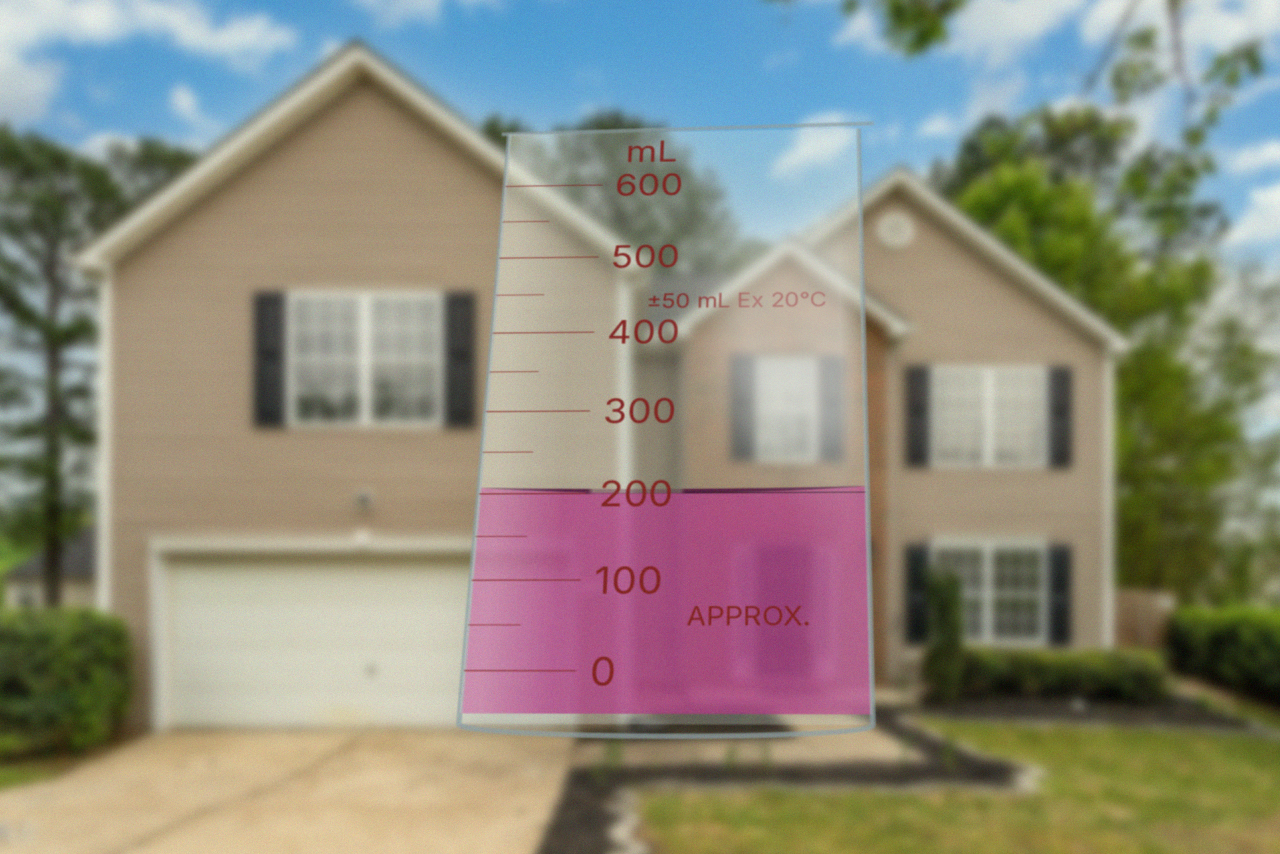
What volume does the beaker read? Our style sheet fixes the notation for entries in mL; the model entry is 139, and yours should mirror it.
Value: 200
